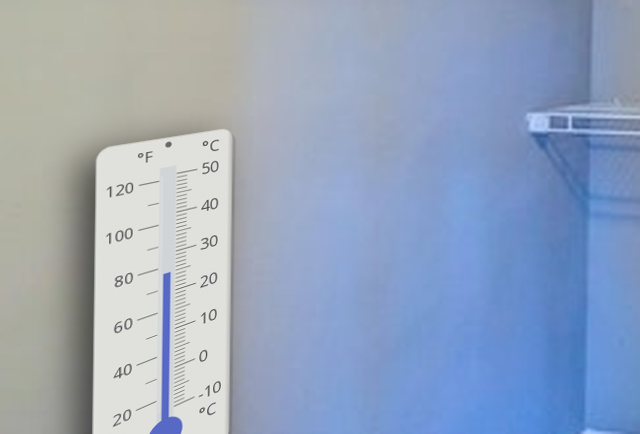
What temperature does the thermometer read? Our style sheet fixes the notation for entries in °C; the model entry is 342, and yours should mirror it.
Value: 25
